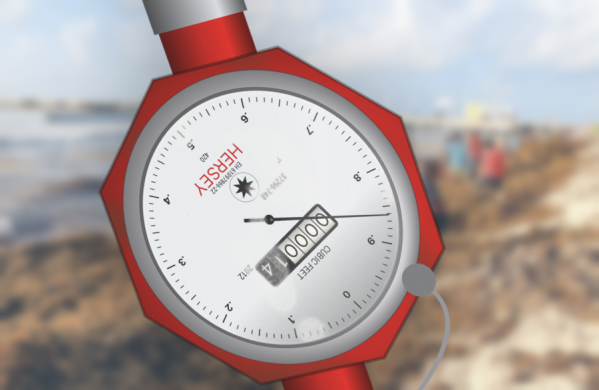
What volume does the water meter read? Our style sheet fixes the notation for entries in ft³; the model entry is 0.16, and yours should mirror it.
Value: 13.86
